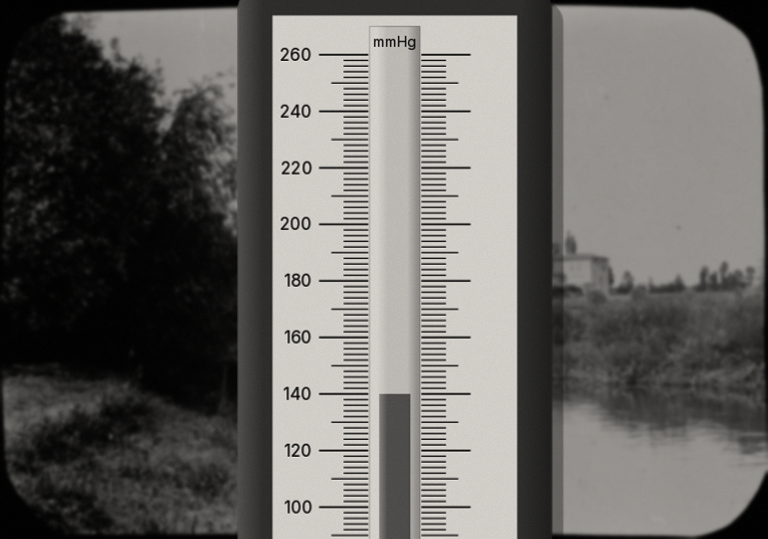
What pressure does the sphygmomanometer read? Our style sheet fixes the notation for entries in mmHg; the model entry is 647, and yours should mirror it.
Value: 140
